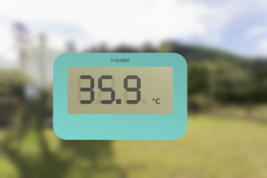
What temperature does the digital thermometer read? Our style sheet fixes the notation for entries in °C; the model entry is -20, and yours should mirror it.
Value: 35.9
